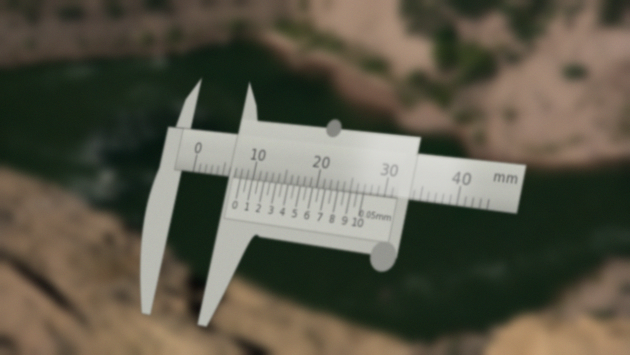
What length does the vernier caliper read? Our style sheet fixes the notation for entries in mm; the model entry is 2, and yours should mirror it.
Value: 8.0
